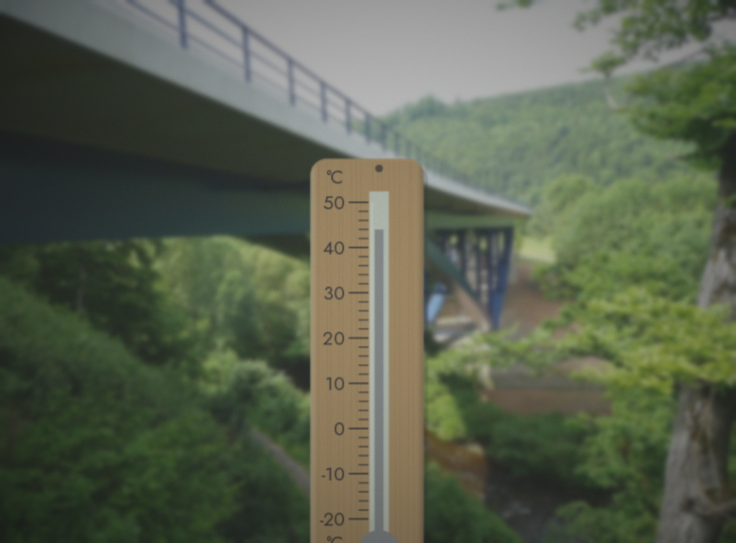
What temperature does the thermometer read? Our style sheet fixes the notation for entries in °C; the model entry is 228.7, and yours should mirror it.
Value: 44
